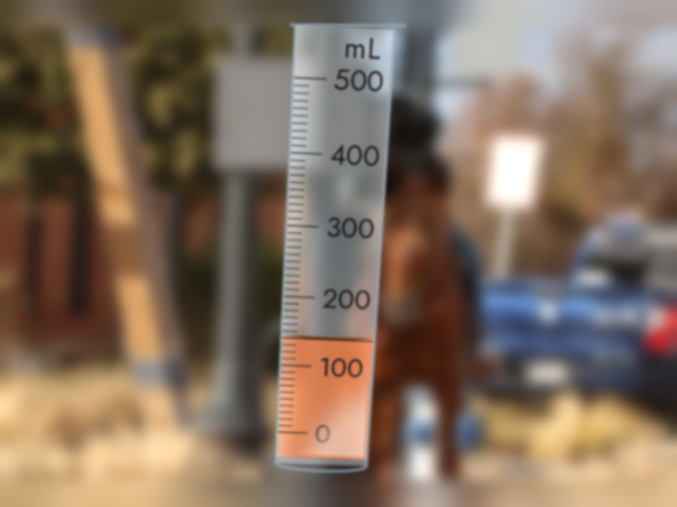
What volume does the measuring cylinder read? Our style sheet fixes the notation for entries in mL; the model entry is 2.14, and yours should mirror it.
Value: 140
